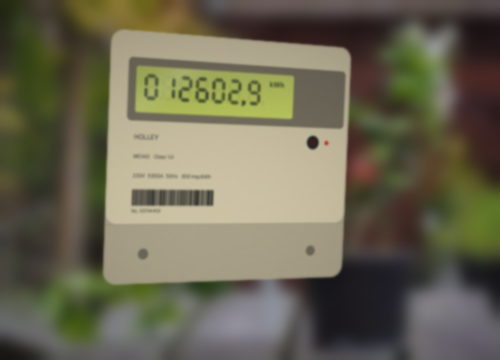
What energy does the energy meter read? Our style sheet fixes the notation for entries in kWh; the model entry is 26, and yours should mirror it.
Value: 12602.9
